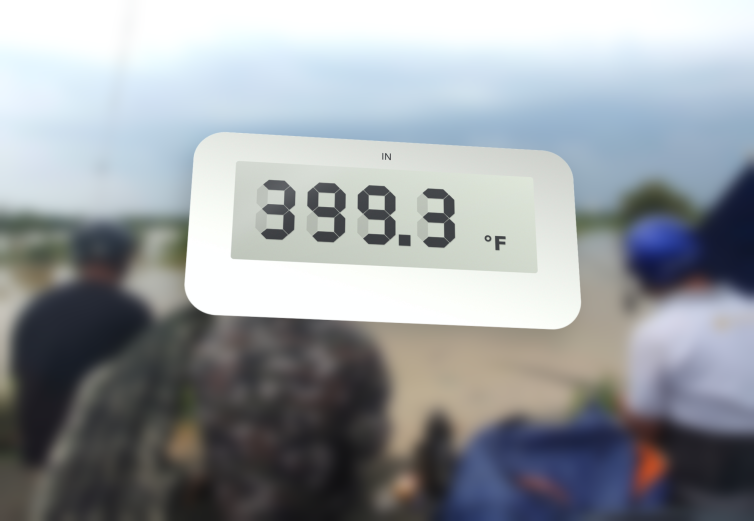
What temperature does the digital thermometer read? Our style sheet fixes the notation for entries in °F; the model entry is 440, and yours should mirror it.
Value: 399.3
